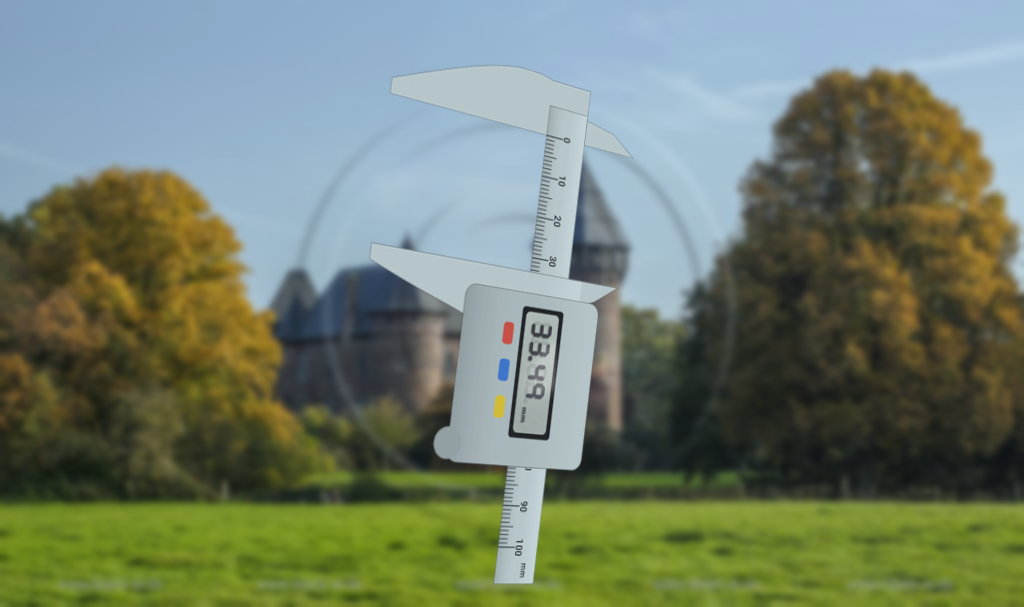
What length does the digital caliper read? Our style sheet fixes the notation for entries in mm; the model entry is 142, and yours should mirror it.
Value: 33.49
